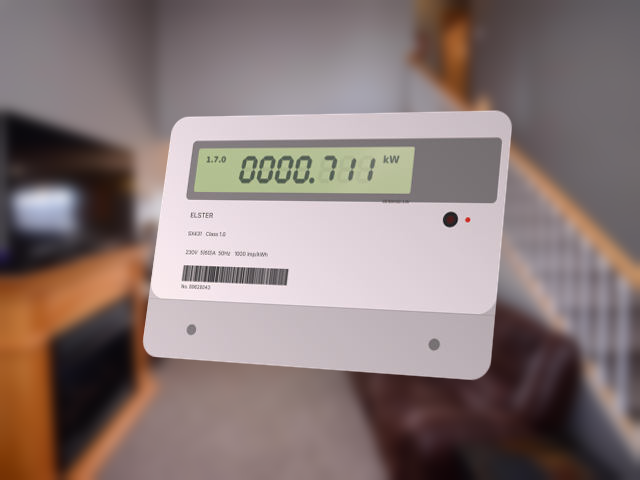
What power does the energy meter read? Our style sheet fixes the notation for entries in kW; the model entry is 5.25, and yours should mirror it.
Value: 0.711
